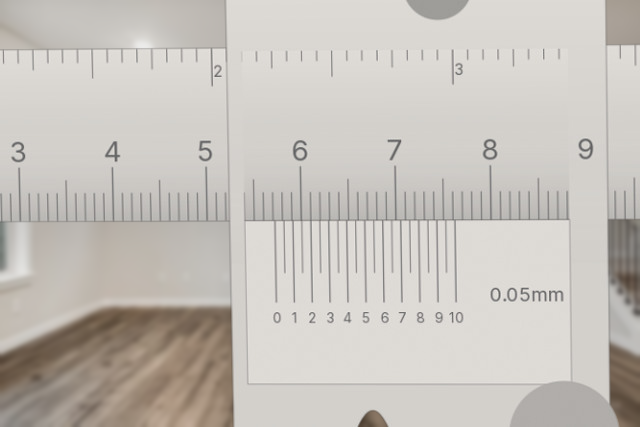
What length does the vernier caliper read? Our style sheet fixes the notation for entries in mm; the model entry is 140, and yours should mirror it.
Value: 57.2
